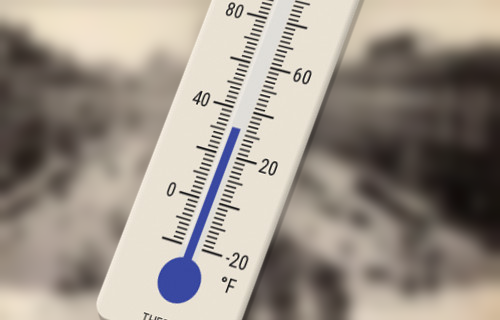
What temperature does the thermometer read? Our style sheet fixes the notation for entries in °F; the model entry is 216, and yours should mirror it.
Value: 32
